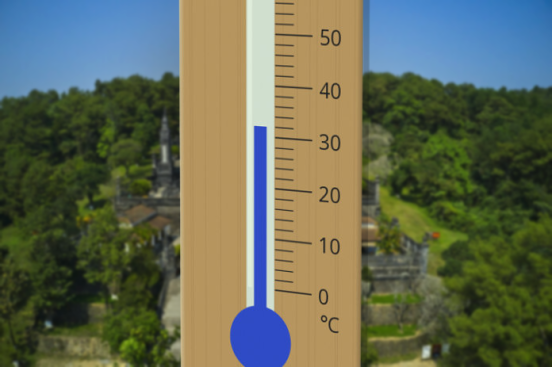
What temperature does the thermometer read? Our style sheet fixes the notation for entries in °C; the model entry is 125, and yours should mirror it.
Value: 32
